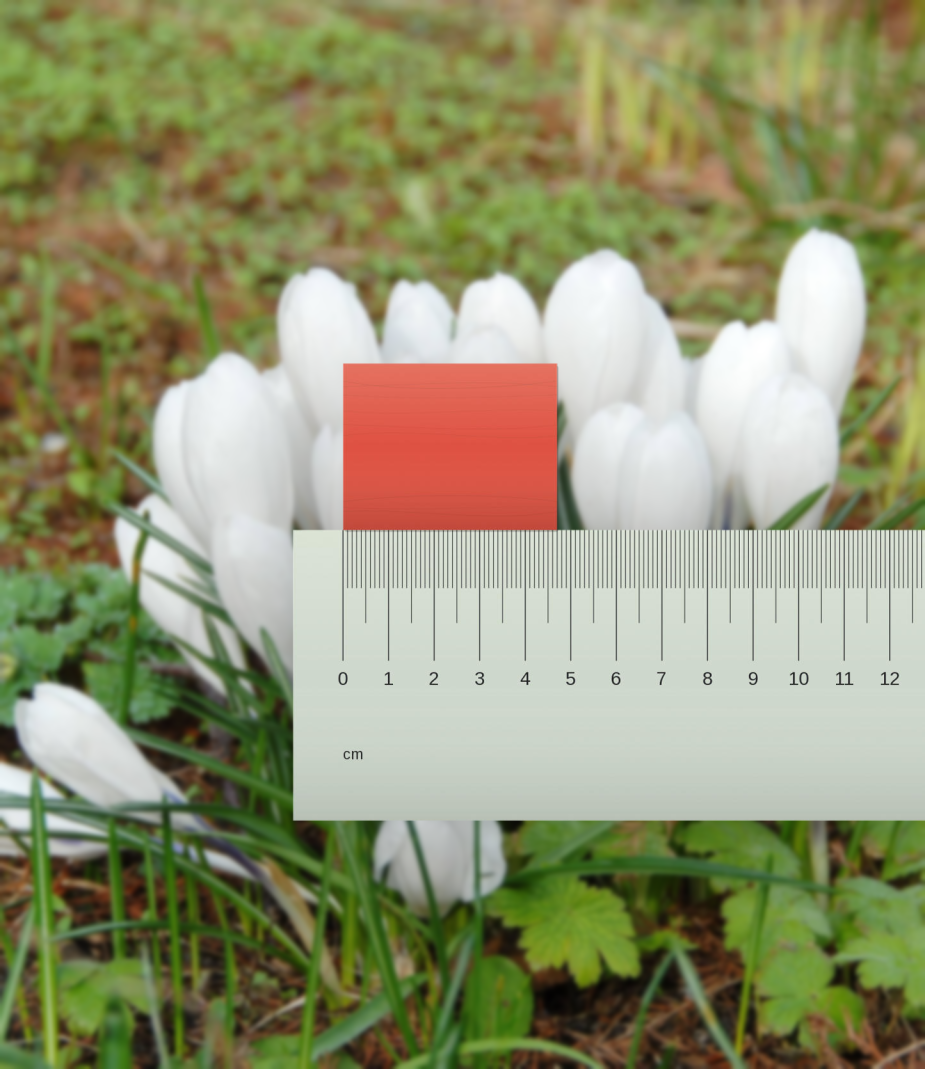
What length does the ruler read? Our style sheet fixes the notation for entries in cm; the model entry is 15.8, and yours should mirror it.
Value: 4.7
